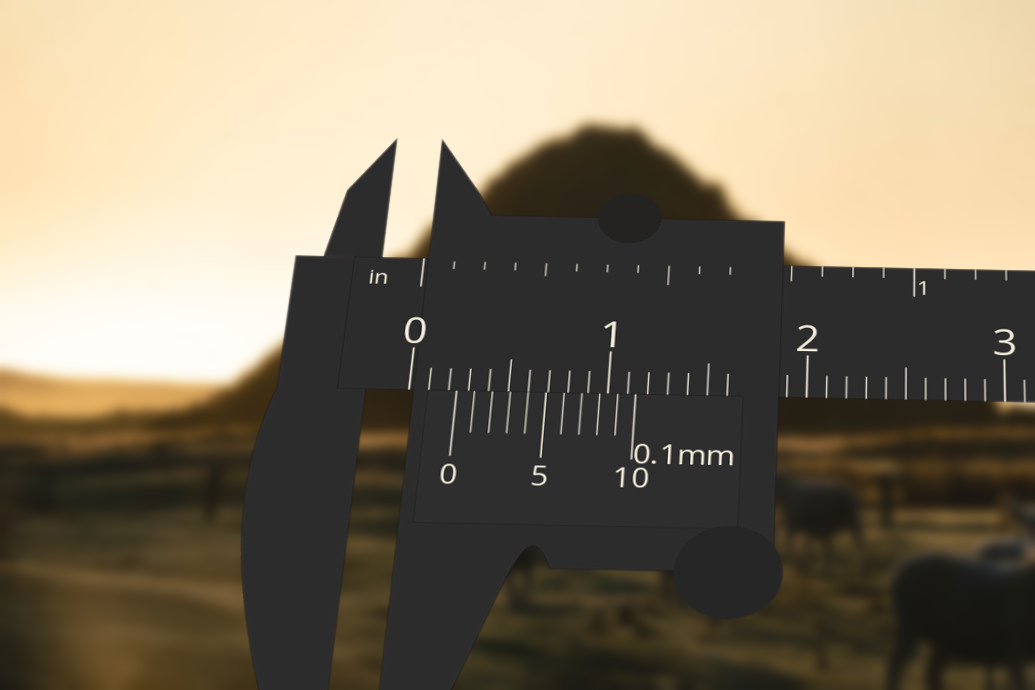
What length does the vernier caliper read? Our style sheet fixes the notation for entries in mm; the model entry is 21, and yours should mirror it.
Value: 2.4
